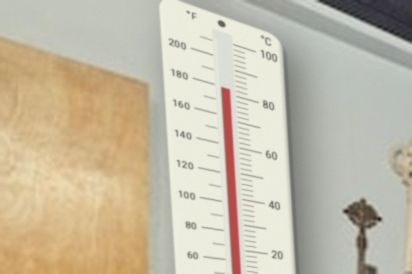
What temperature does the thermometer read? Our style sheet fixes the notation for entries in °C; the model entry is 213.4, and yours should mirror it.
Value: 82
